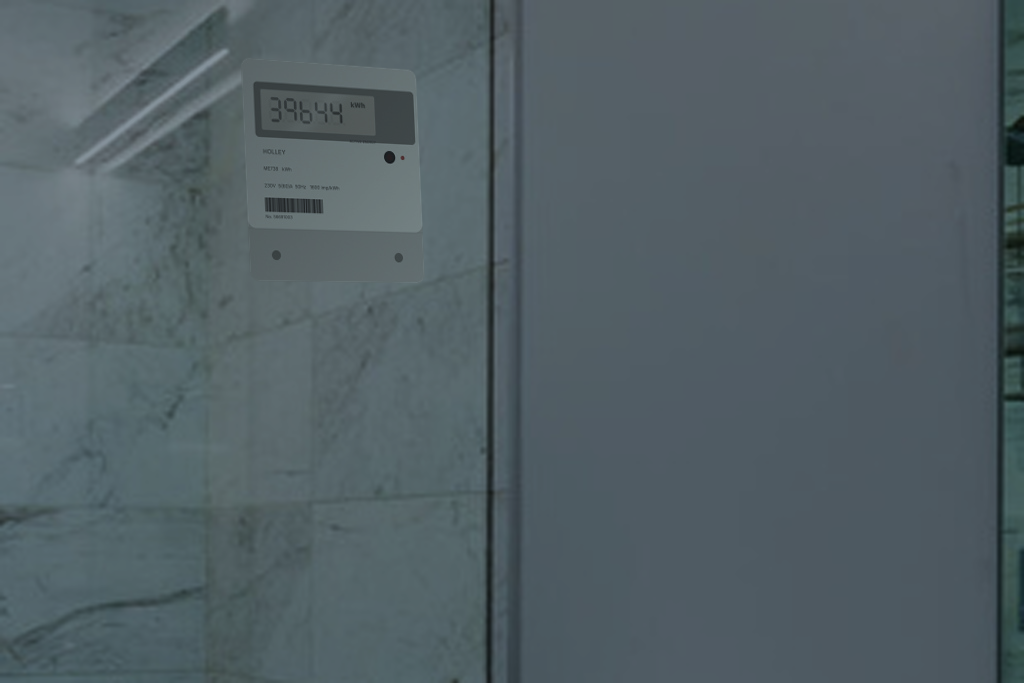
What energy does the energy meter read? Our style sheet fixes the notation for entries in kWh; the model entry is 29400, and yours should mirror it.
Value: 39644
